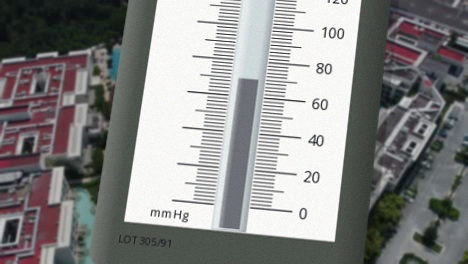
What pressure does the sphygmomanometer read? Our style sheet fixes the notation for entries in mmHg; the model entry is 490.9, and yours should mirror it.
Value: 70
